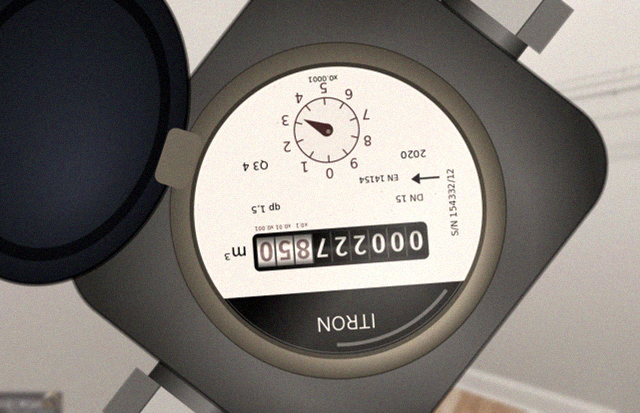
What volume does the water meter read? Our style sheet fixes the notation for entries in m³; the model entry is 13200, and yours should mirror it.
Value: 227.8503
